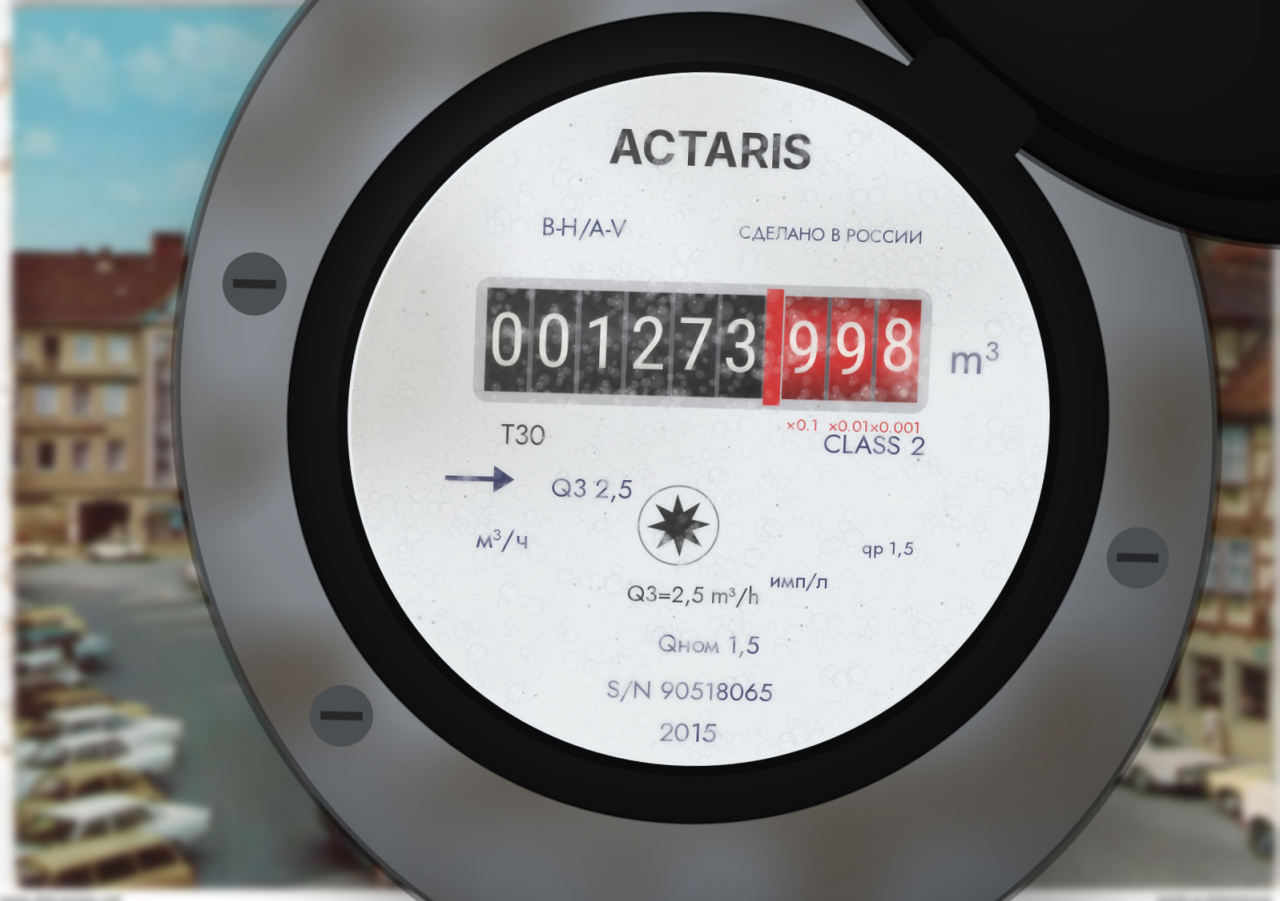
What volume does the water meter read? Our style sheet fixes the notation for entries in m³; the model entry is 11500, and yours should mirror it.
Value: 1273.998
